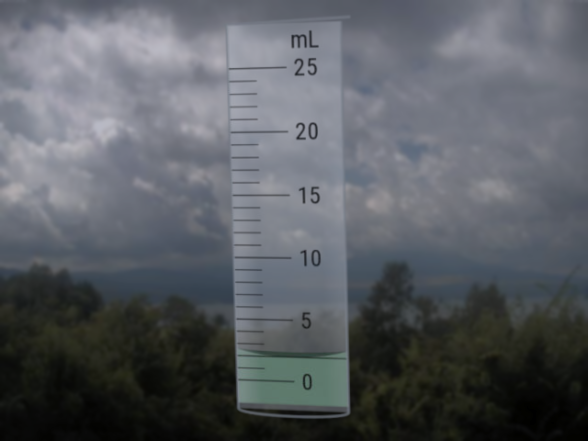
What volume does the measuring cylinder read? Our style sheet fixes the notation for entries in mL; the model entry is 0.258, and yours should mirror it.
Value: 2
